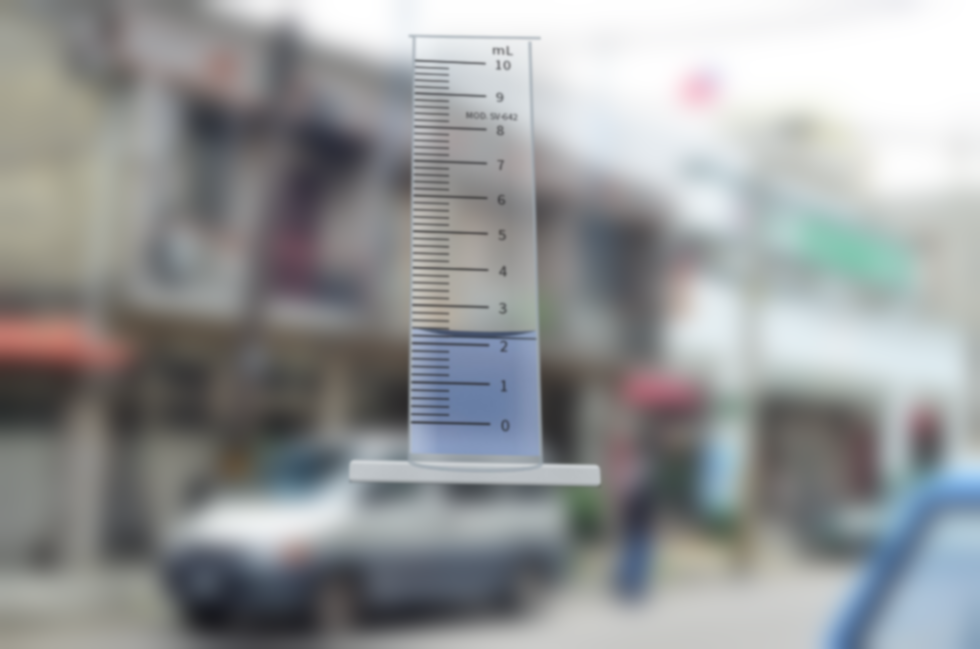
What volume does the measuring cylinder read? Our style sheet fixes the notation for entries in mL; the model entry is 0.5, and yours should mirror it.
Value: 2.2
